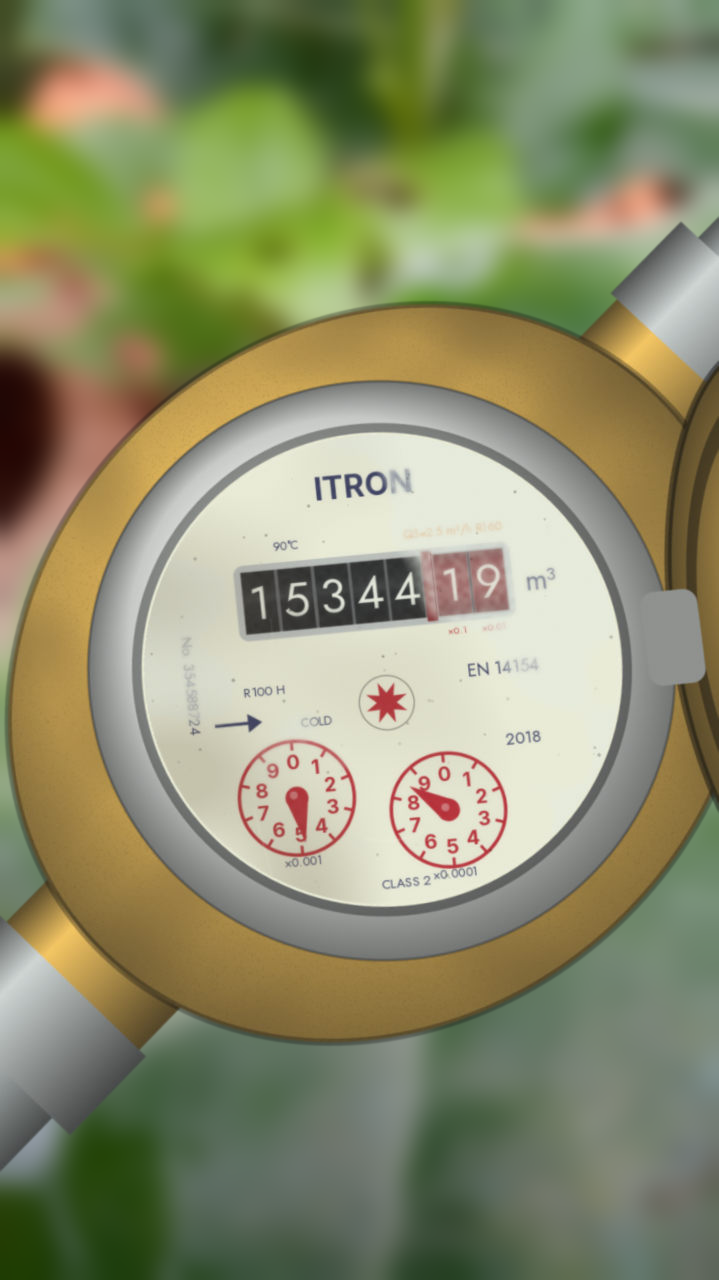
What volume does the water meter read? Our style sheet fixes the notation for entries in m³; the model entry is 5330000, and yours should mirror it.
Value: 15344.1948
